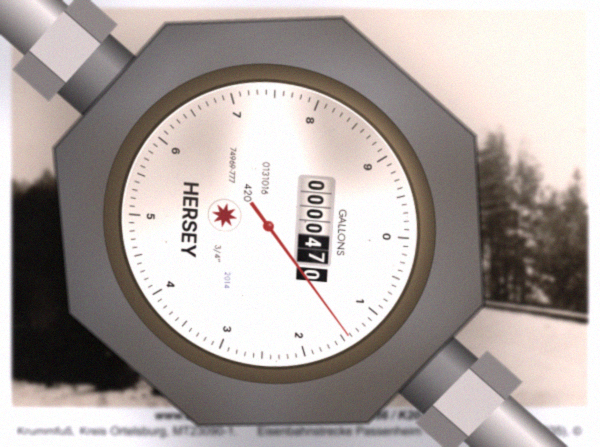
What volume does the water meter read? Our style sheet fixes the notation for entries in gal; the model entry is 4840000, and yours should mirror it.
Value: 471.4
